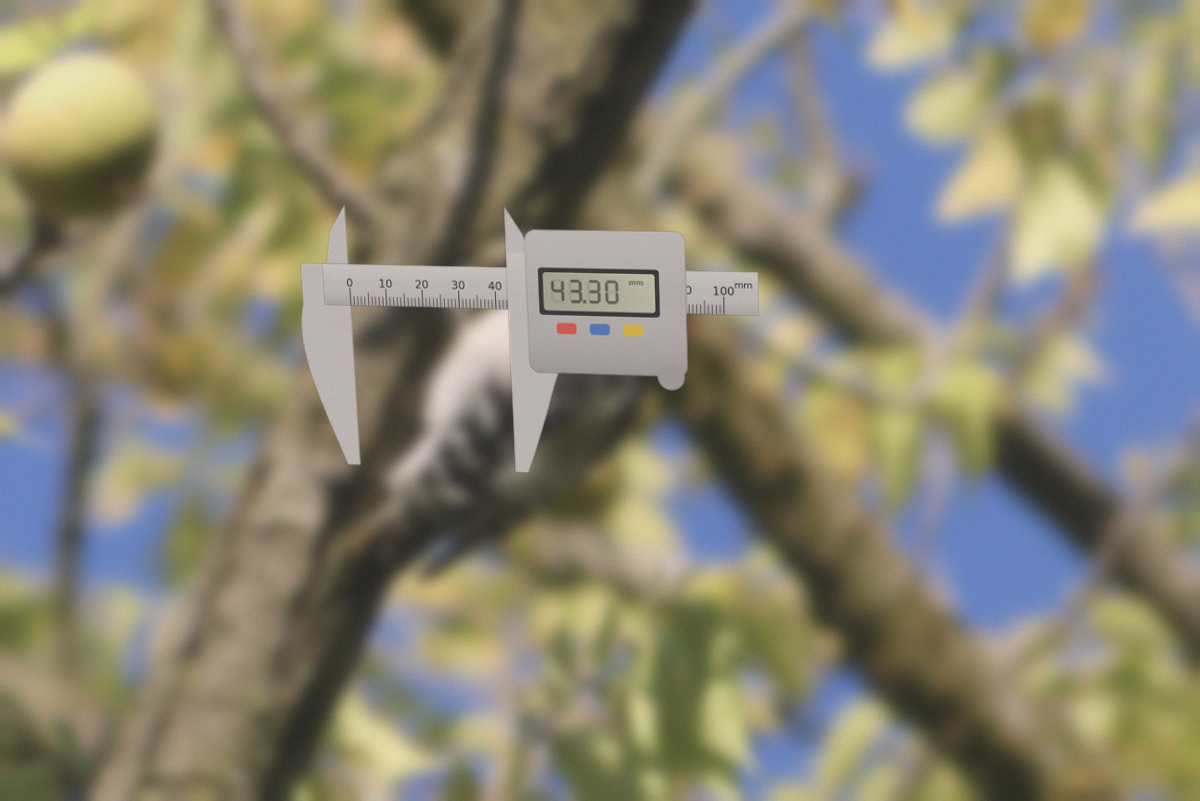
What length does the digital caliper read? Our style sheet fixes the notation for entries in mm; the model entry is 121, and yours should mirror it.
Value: 43.30
